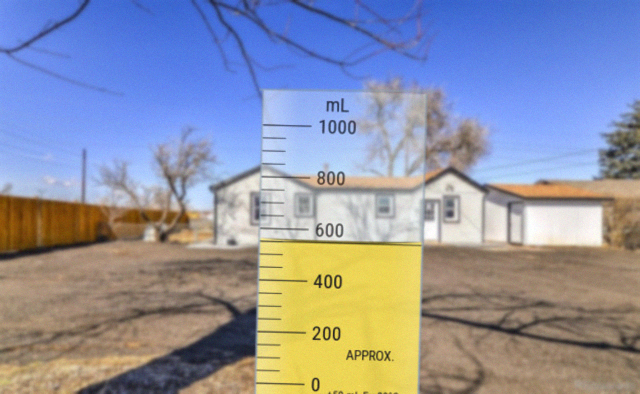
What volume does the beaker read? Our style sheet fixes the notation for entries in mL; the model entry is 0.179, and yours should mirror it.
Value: 550
